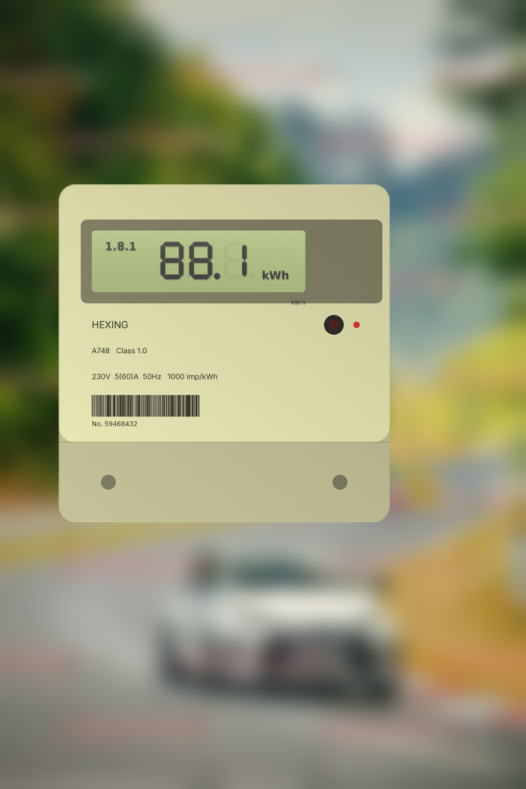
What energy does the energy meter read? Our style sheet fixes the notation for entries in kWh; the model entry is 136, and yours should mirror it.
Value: 88.1
